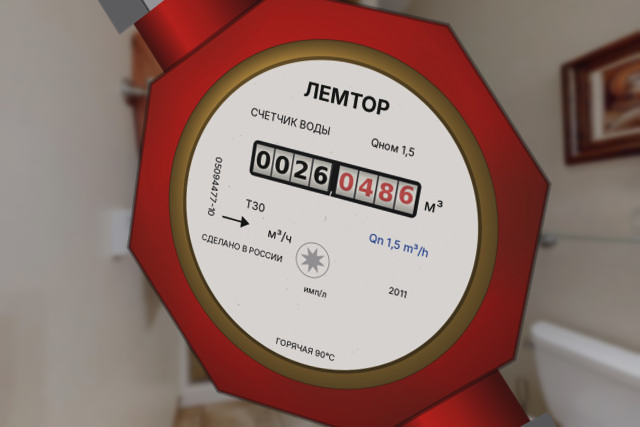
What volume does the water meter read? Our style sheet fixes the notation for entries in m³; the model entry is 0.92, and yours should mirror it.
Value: 26.0486
